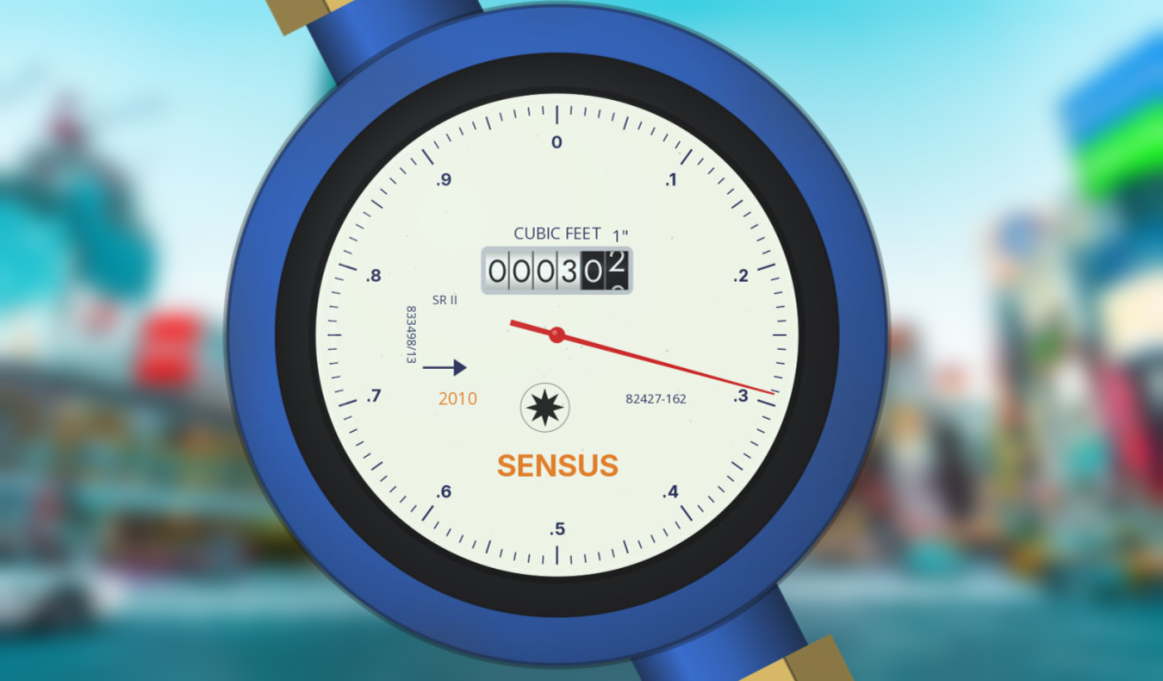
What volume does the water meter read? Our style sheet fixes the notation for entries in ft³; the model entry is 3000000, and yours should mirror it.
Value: 302.29
